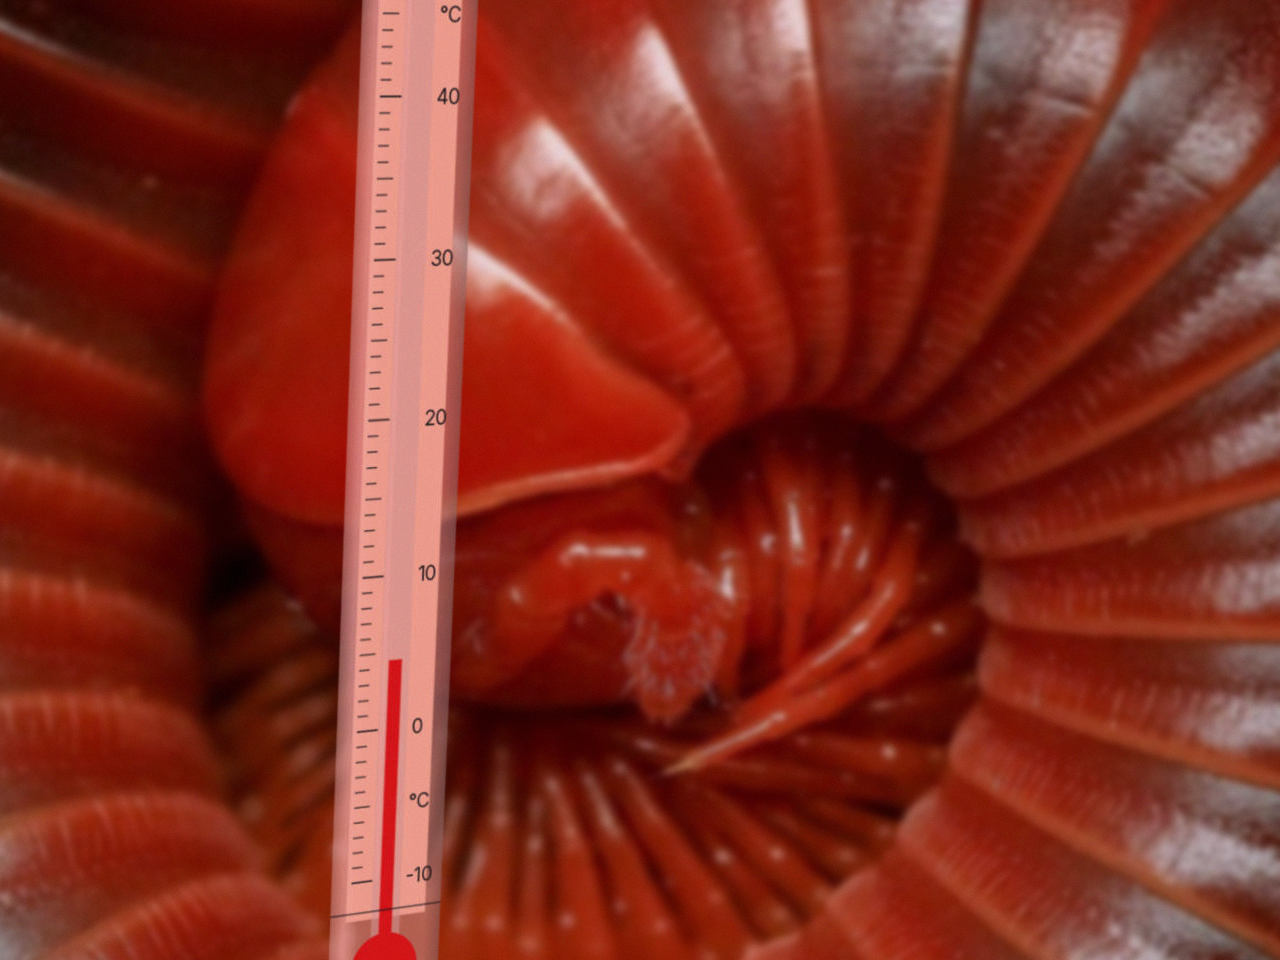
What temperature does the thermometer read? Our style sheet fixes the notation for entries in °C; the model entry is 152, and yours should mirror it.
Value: 4.5
